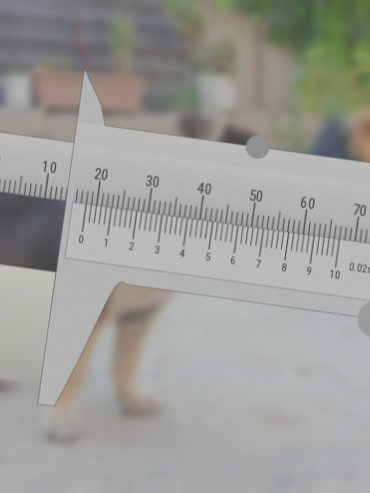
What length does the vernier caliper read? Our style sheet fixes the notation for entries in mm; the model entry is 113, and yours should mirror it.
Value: 18.0
